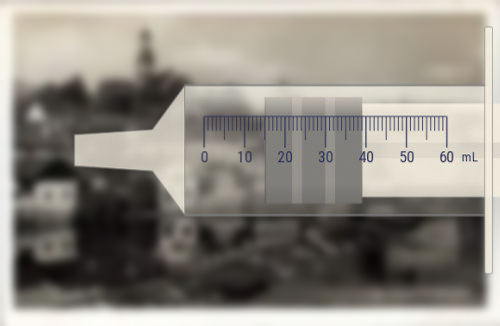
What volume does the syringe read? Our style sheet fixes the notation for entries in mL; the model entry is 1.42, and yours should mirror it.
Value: 15
